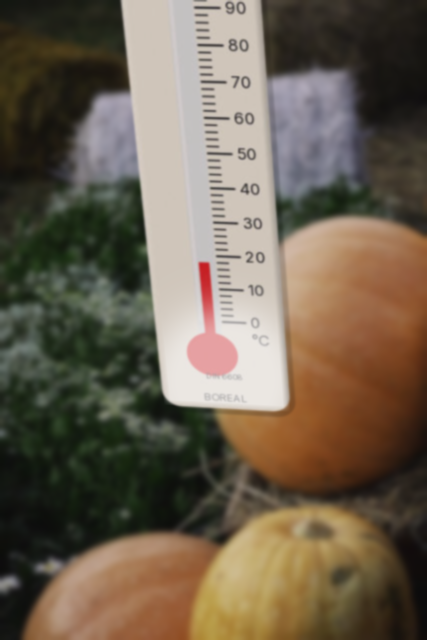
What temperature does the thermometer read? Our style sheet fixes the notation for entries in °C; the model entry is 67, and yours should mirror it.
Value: 18
